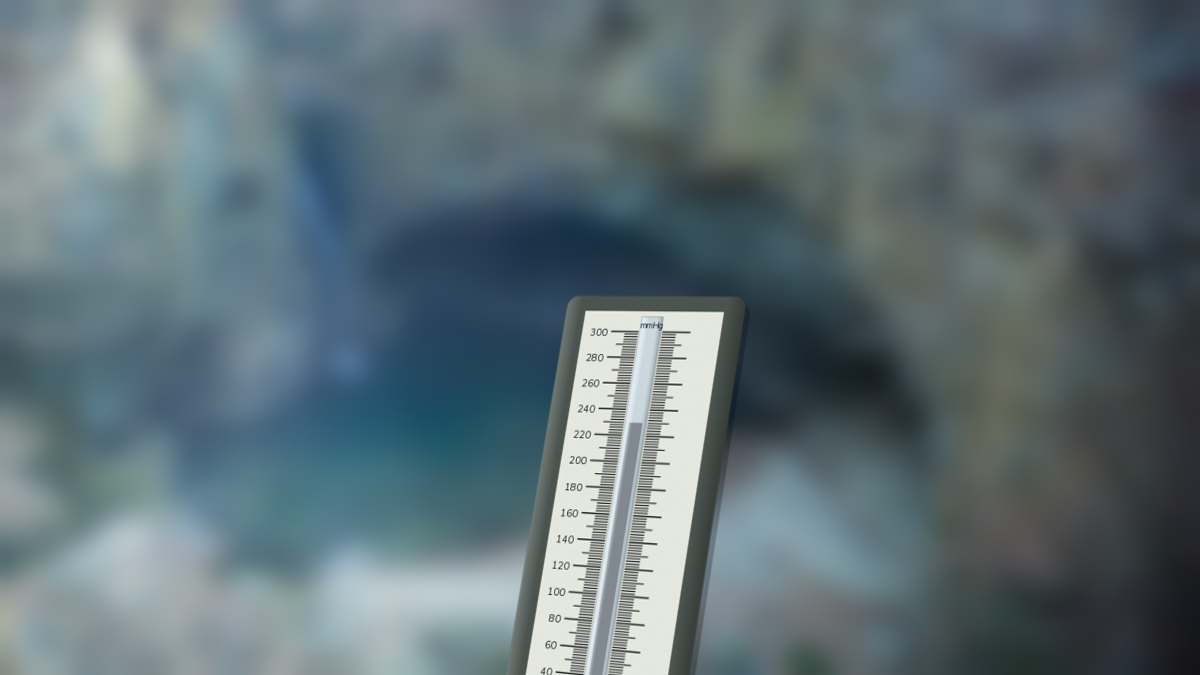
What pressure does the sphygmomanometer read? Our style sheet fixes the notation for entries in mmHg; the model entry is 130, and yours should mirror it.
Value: 230
